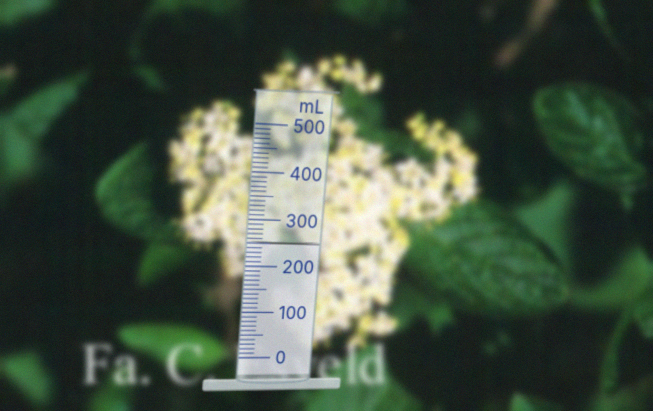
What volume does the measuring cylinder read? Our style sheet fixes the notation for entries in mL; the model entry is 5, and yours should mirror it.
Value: 250
